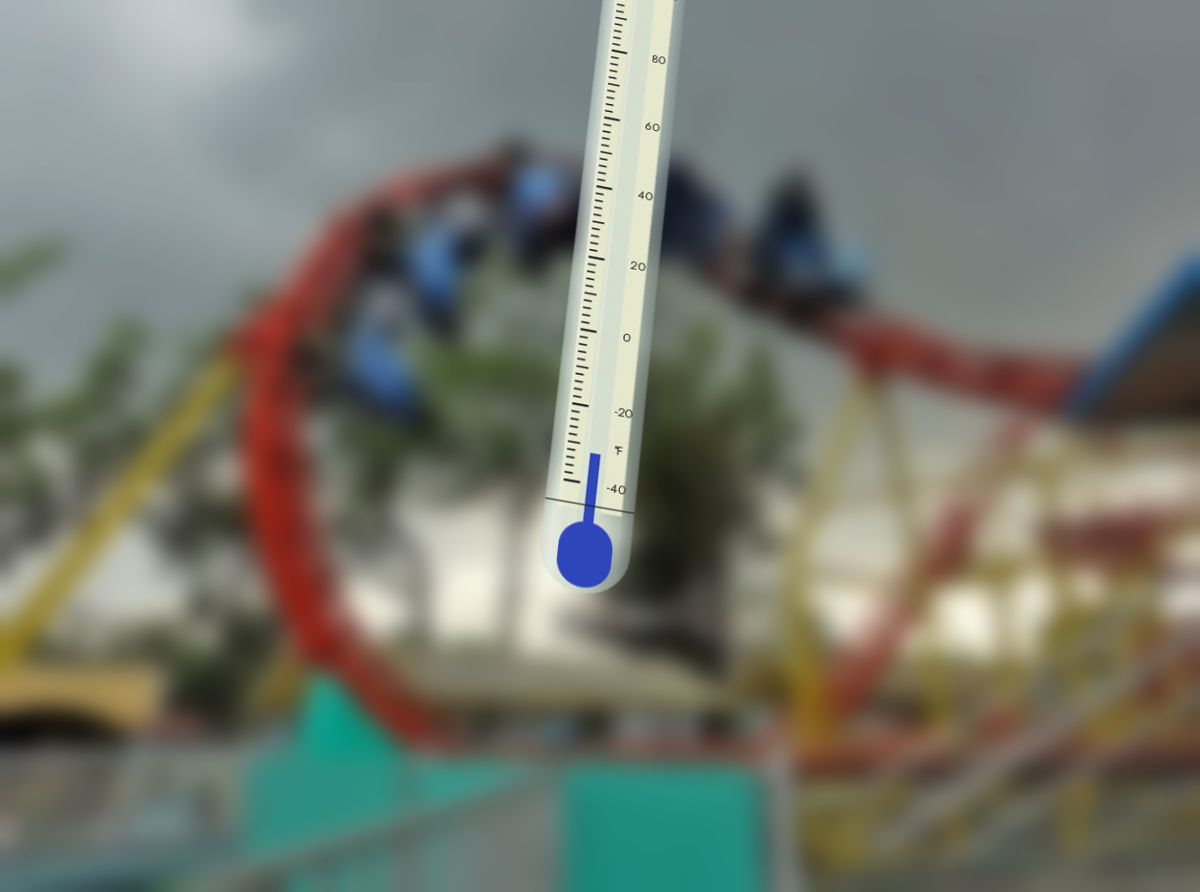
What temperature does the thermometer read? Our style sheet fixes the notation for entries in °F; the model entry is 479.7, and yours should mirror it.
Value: -32
